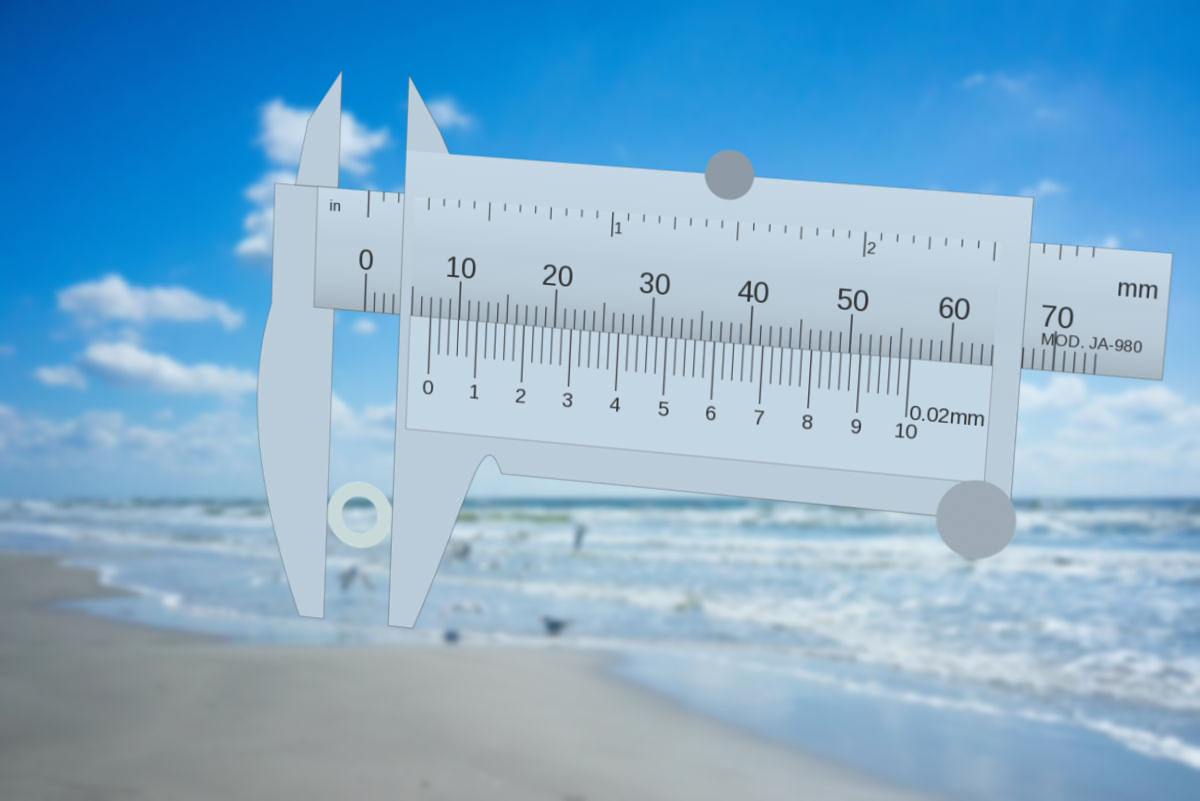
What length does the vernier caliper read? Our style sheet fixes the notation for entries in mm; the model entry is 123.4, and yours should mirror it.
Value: 7.0
